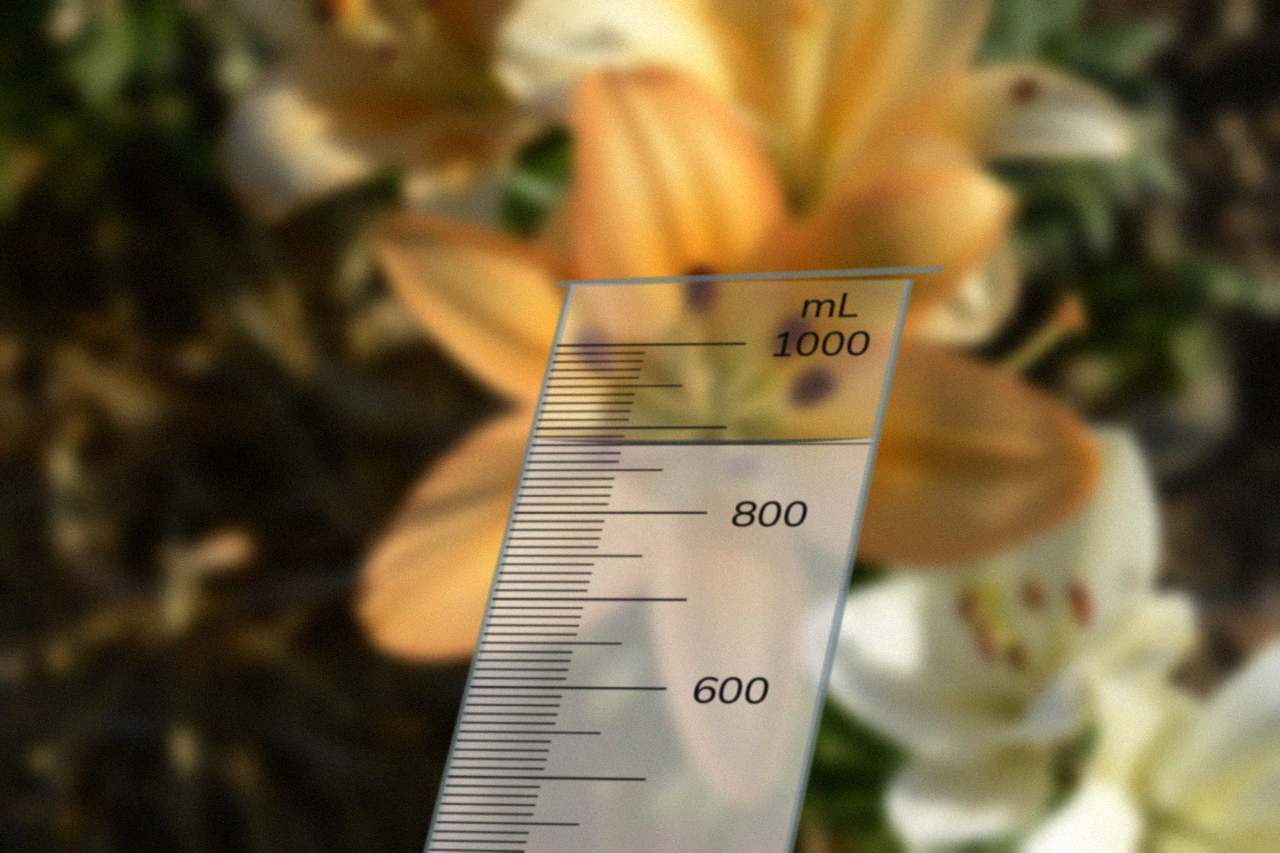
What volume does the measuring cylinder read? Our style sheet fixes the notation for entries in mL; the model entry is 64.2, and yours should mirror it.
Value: 880
